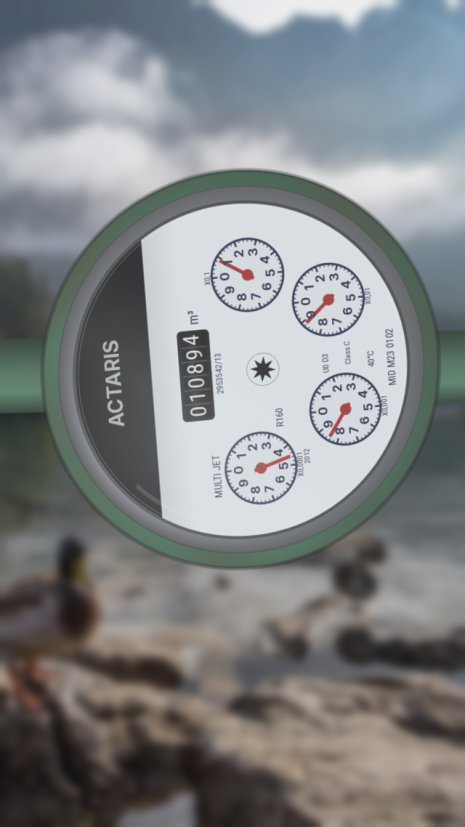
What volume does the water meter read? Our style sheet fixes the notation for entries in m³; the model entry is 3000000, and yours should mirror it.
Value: 10894.0884
